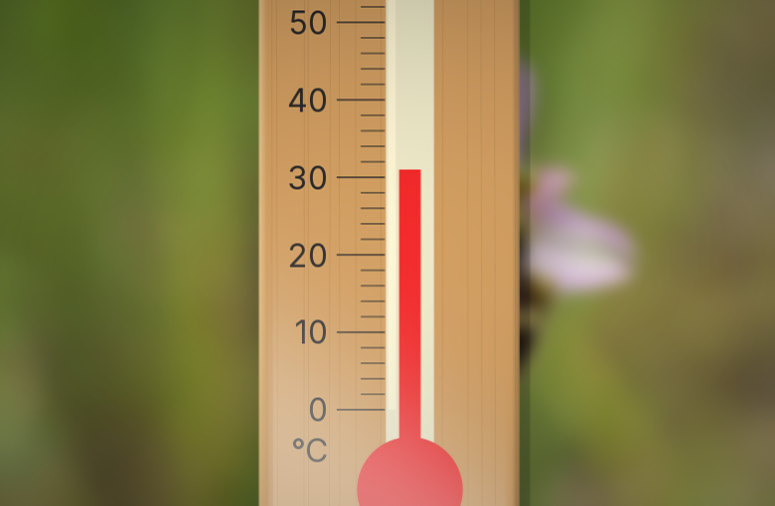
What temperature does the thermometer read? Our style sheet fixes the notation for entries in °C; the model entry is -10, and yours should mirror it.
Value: 31
